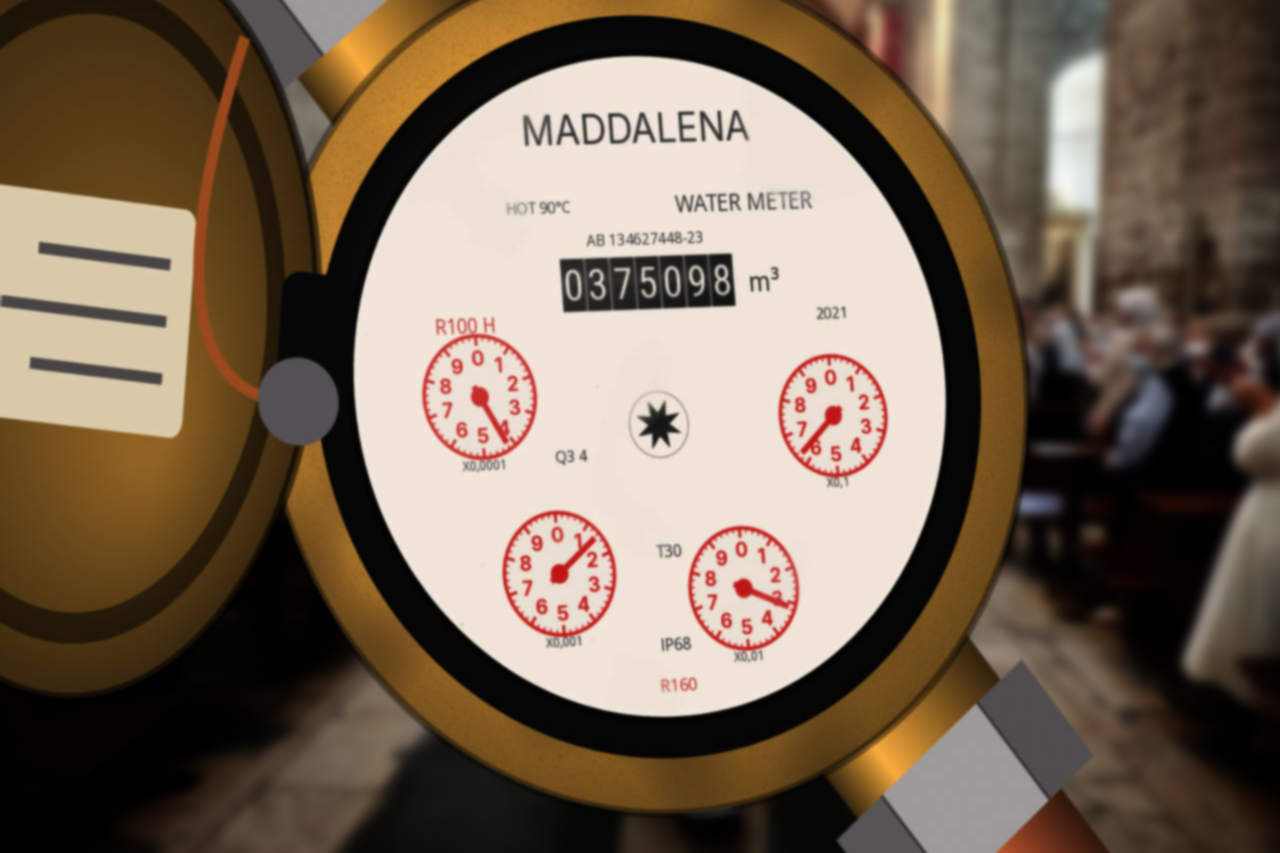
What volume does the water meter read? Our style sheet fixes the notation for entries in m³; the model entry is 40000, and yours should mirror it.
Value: 375098.6314
